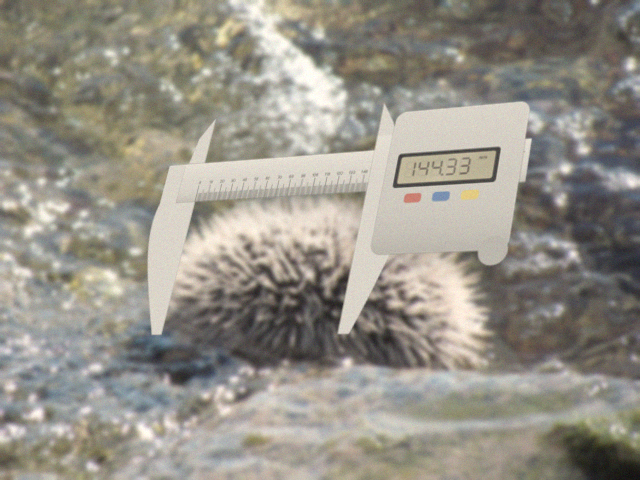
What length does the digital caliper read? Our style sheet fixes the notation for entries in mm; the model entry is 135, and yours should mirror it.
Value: 144.33
